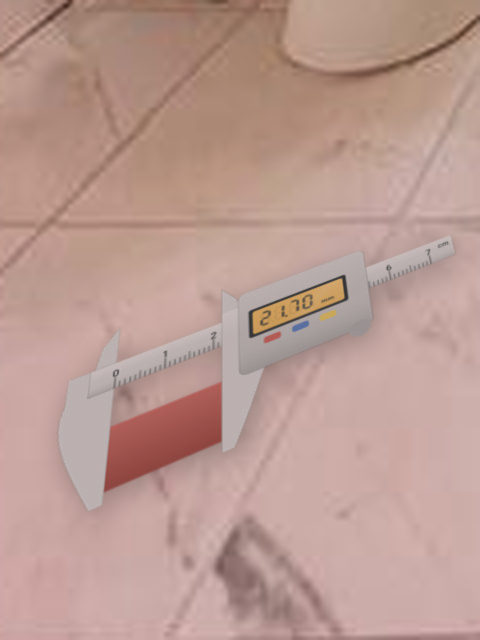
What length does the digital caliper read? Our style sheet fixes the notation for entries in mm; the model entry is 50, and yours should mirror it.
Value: 21.70
